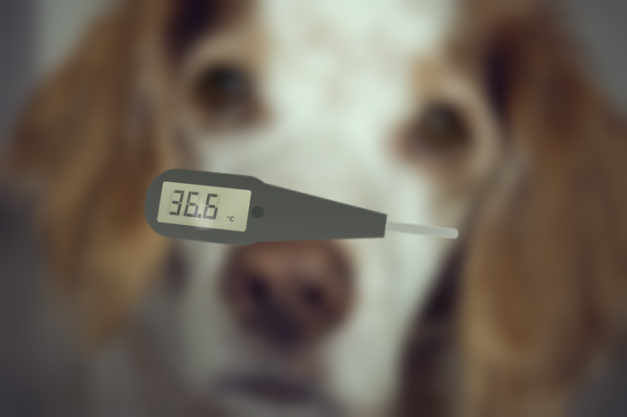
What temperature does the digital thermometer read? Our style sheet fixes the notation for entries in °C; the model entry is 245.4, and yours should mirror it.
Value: 36.6
